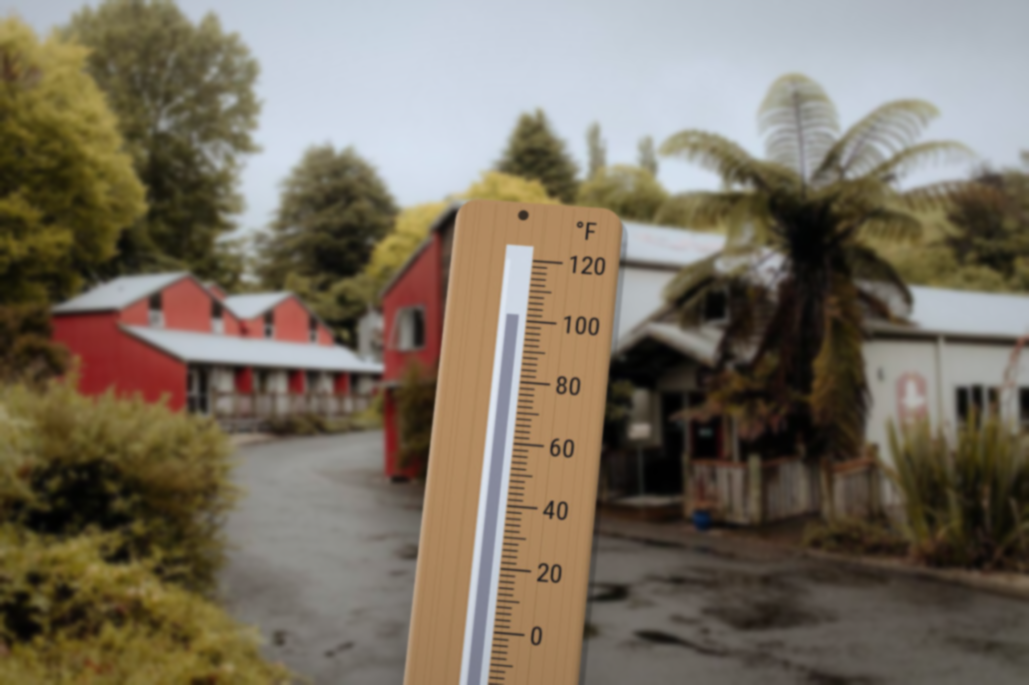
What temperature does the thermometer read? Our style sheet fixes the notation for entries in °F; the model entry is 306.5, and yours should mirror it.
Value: 102
